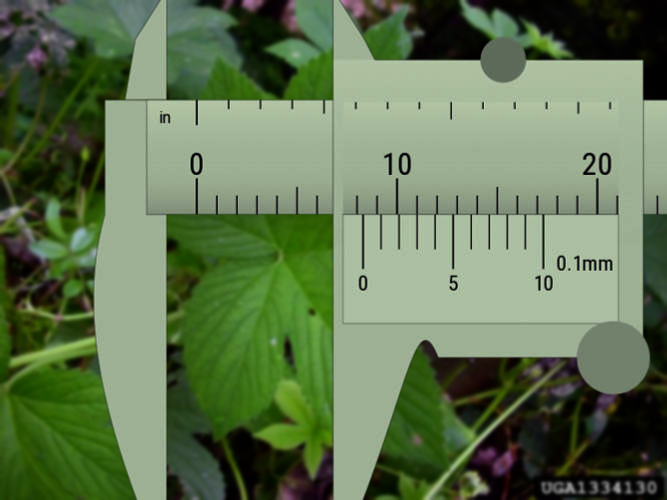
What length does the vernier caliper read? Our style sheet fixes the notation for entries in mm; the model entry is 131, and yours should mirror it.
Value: 8.3
